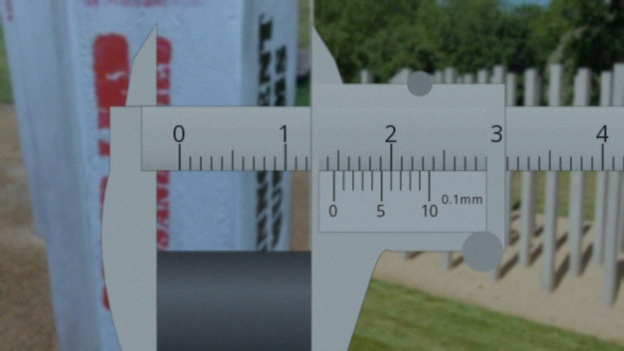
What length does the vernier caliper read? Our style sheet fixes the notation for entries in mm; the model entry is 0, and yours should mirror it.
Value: 14.6
